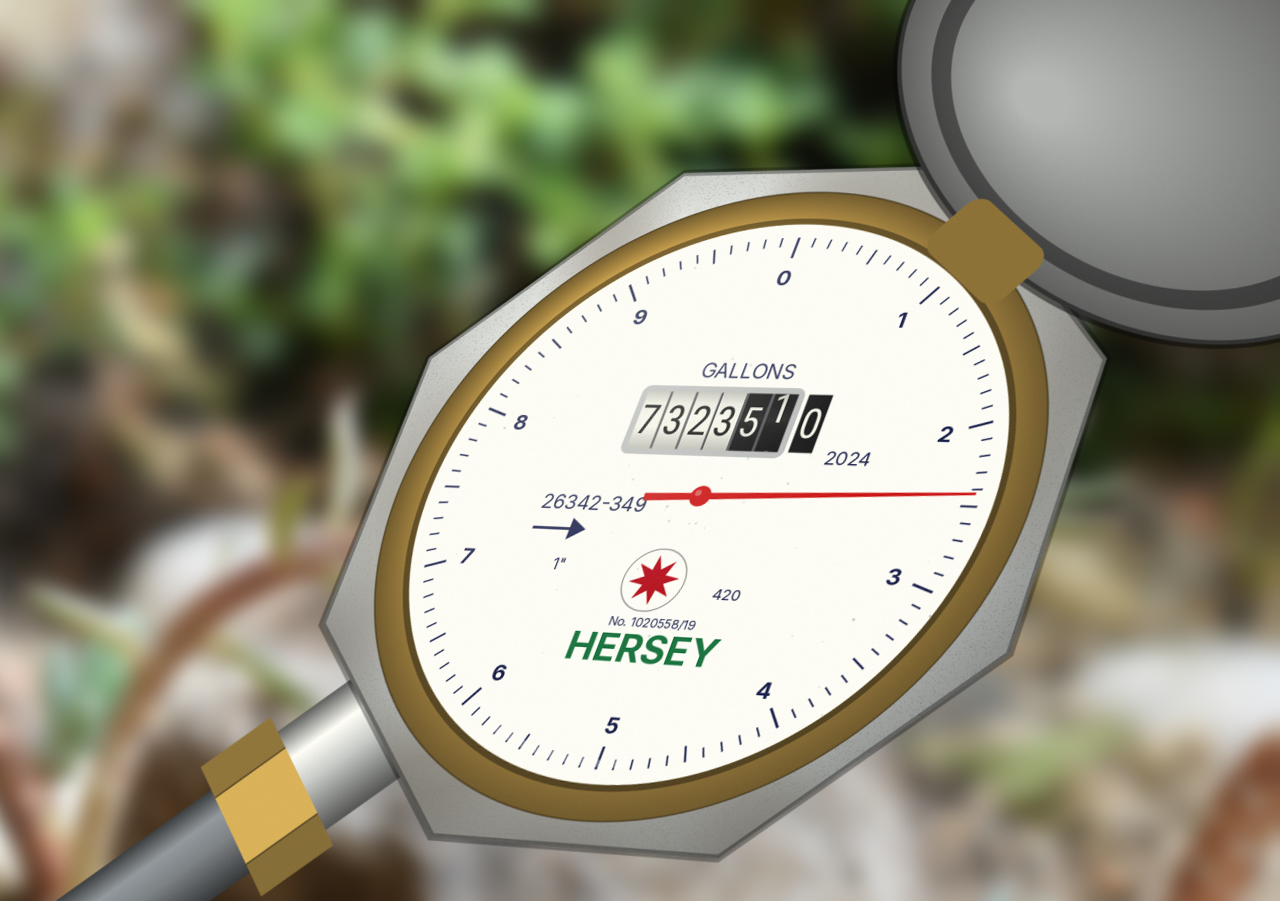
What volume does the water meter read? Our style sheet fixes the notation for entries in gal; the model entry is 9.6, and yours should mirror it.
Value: 7323512.4
